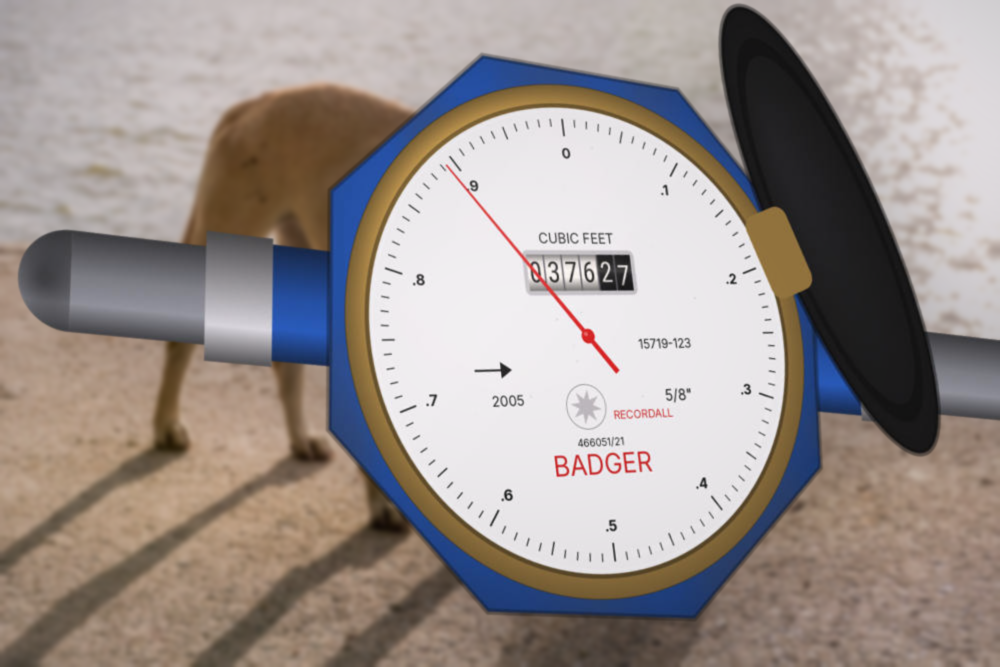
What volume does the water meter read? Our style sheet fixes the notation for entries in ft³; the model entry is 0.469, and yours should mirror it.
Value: 37626.89
